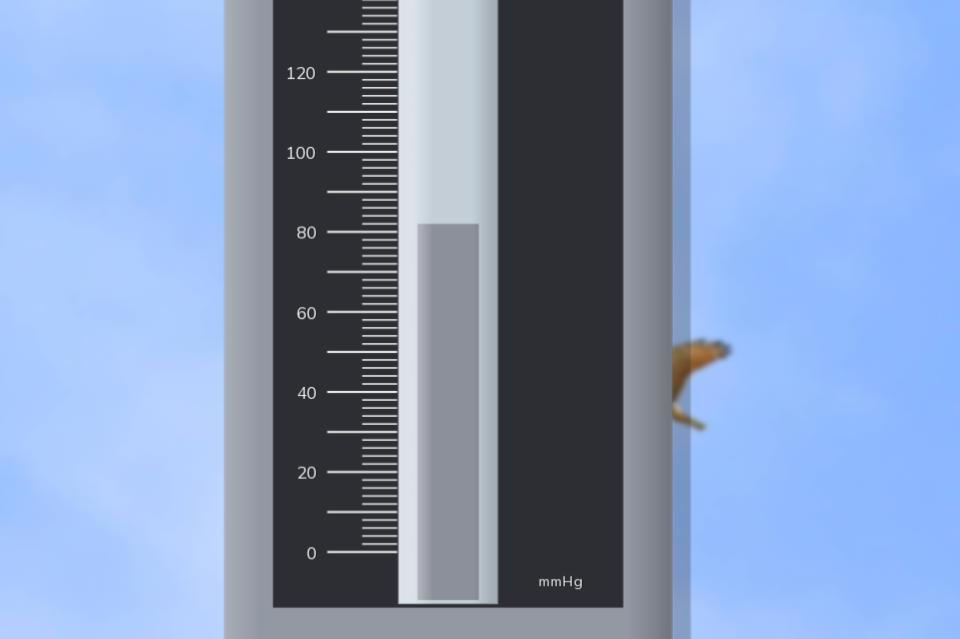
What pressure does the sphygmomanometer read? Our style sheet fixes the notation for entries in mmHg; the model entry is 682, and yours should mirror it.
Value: 82
